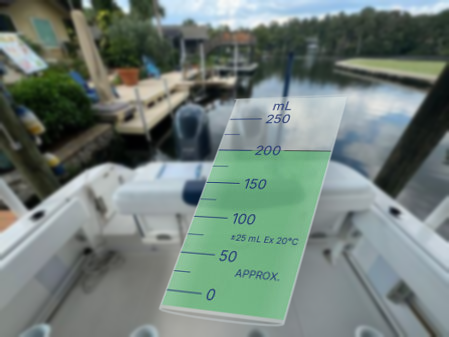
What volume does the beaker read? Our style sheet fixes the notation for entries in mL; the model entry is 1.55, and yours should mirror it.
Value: 200
